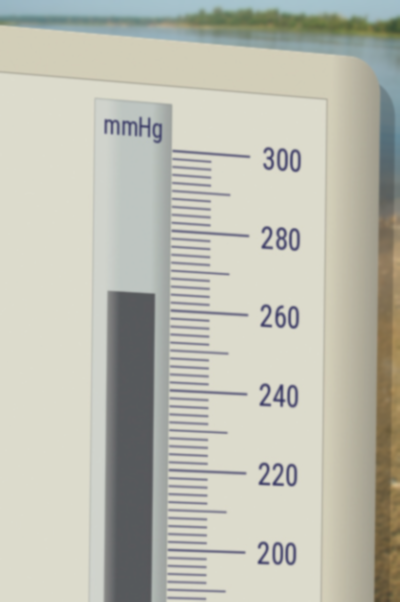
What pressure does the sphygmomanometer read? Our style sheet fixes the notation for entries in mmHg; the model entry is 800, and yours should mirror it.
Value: 264
